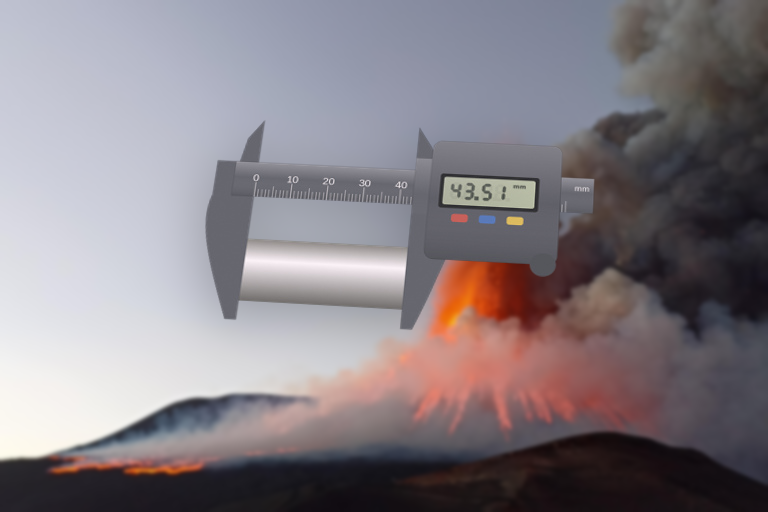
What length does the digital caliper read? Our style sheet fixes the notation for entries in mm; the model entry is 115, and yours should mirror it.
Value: 43.51
